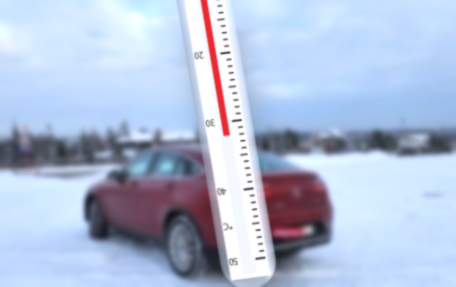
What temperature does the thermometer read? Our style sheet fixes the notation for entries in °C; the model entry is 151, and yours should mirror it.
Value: 32
